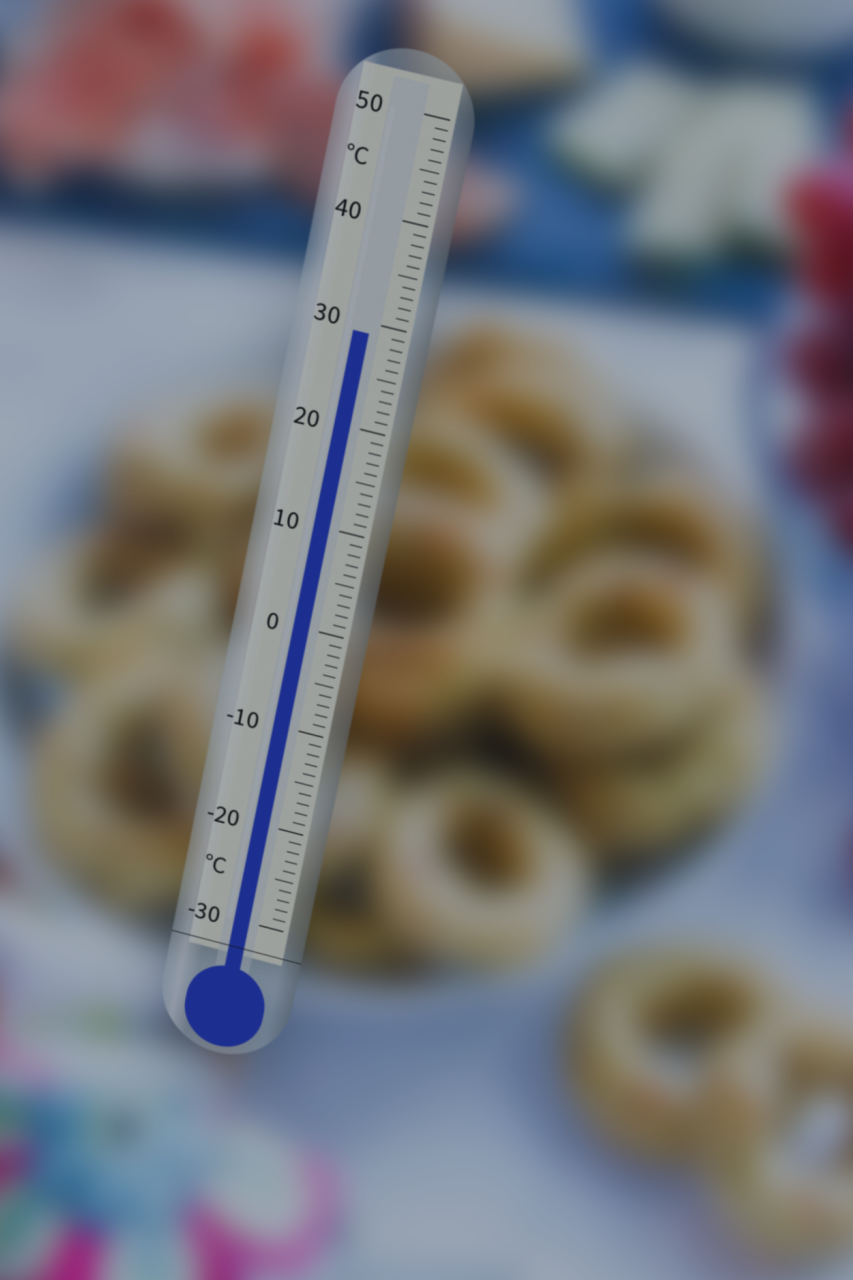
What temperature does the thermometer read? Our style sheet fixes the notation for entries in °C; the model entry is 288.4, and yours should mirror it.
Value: 29
